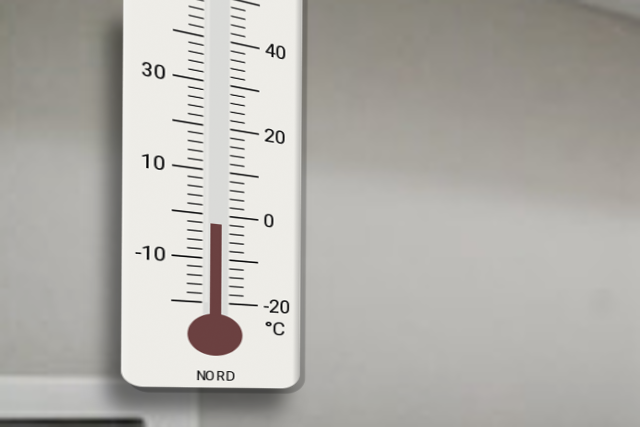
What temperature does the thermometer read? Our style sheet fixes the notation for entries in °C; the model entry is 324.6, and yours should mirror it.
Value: -2
